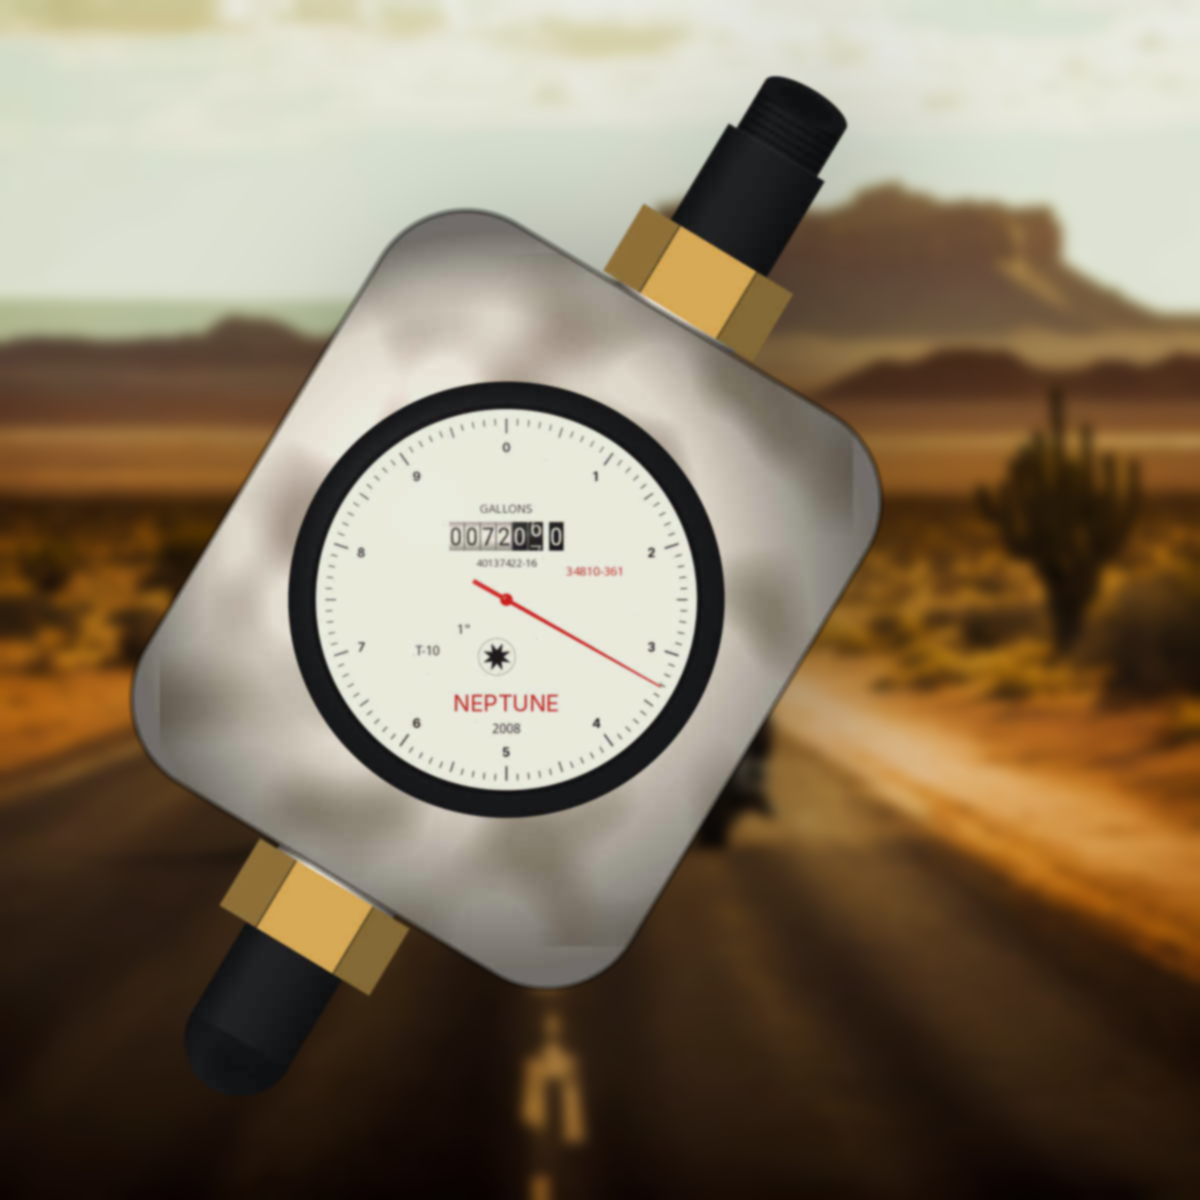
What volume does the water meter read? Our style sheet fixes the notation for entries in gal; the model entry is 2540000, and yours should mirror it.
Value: 72063.3
